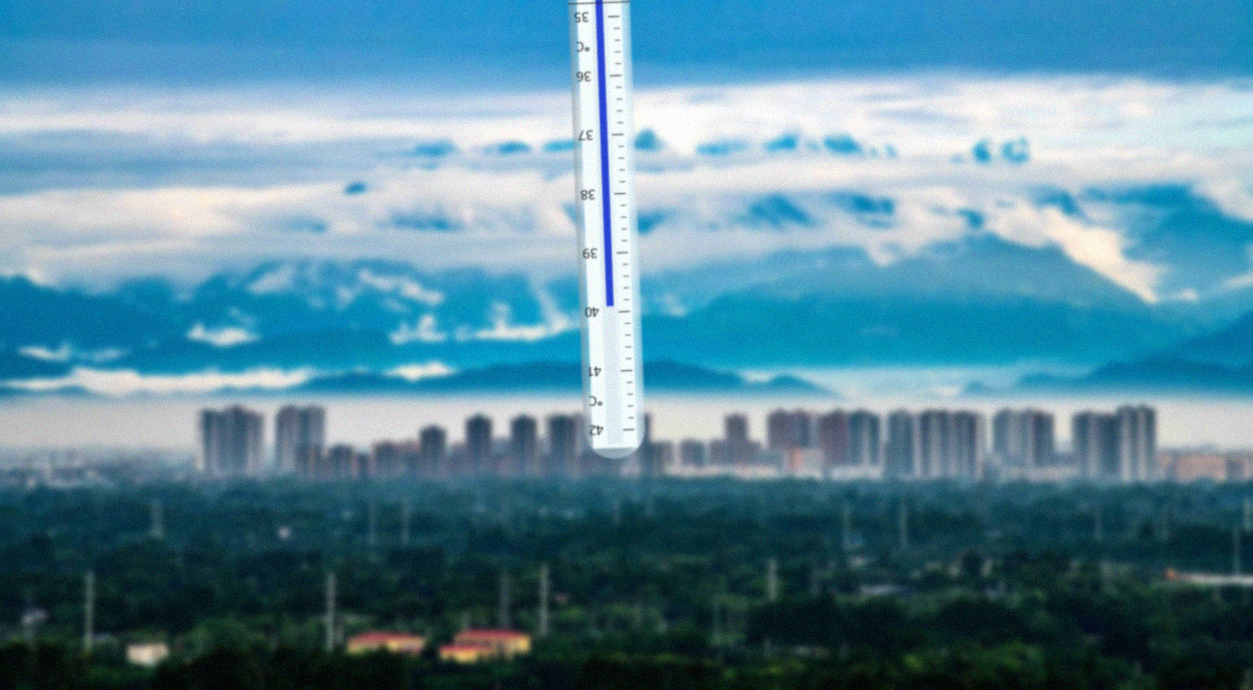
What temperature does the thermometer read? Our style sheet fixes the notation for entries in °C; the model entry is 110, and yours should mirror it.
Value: 39.9
